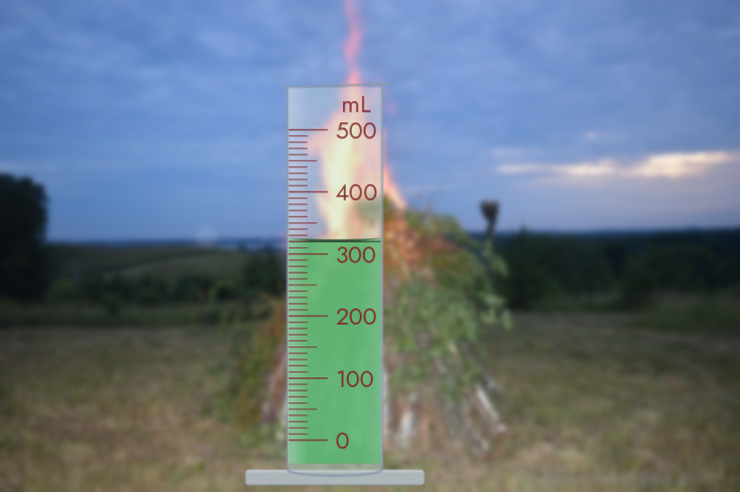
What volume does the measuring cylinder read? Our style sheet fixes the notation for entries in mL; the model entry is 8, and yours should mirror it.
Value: 320
